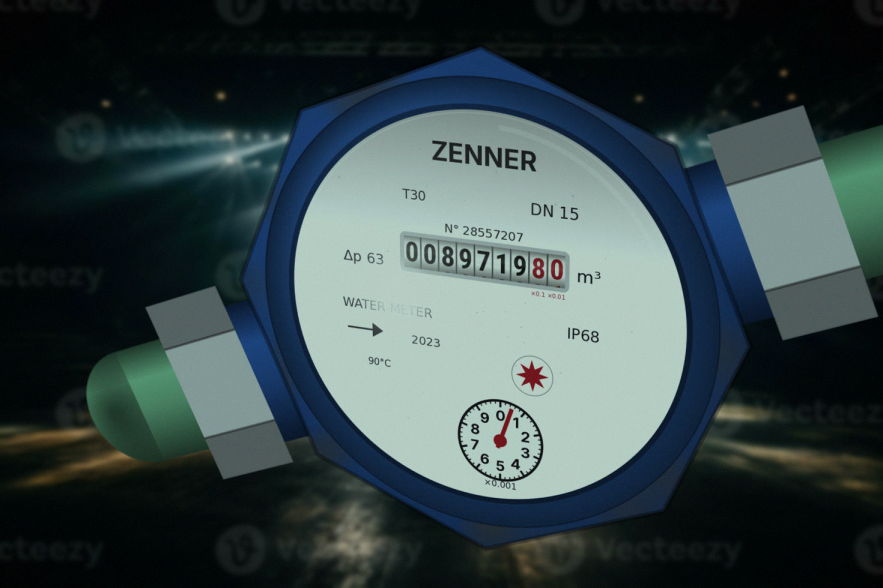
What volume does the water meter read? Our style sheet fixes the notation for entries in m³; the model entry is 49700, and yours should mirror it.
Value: 89719.800
